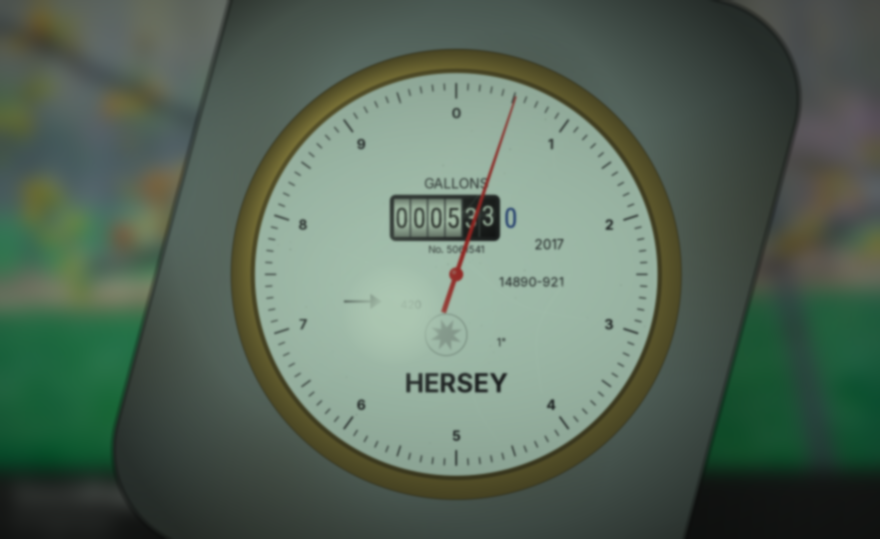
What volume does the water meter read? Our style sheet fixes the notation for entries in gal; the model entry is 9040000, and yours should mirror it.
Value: 5330.5
